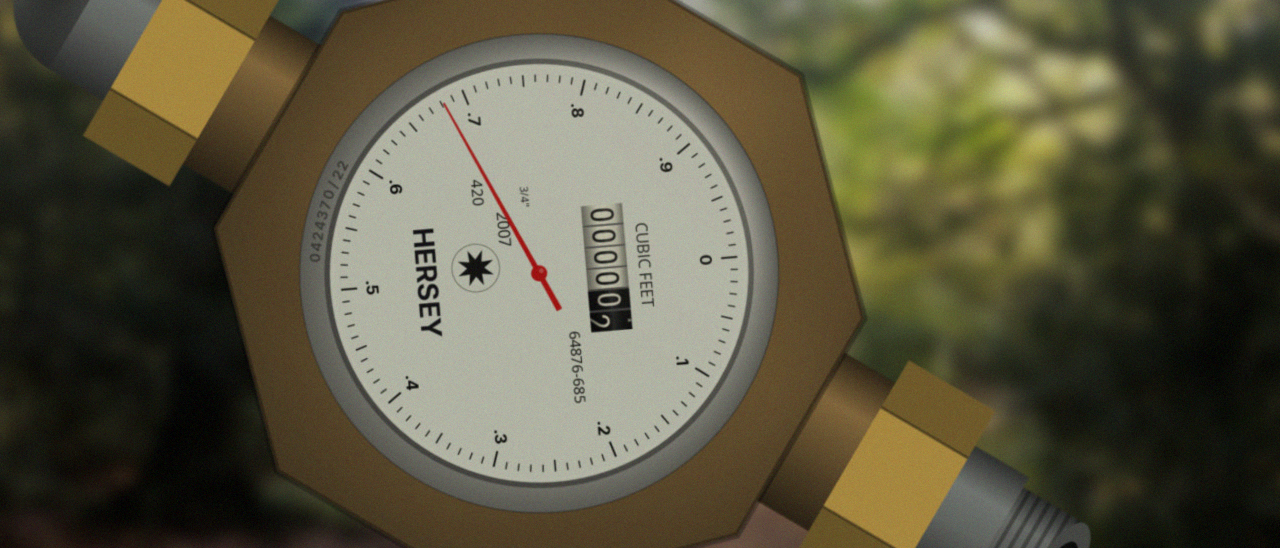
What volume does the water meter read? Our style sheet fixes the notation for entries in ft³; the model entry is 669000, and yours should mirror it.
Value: 1.68
